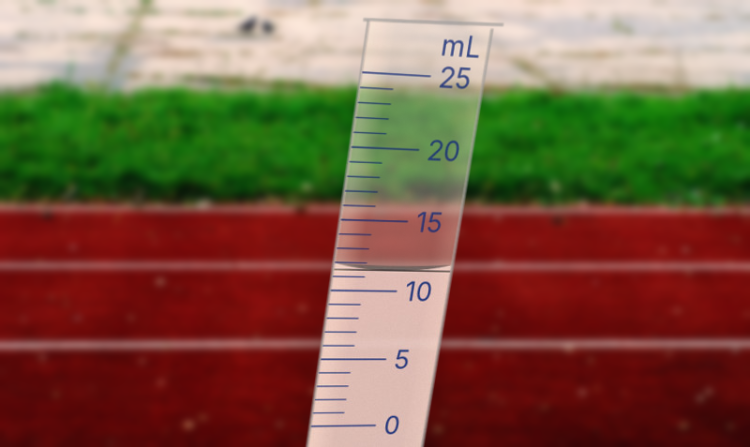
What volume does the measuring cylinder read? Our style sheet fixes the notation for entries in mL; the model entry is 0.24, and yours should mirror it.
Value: 11.5
